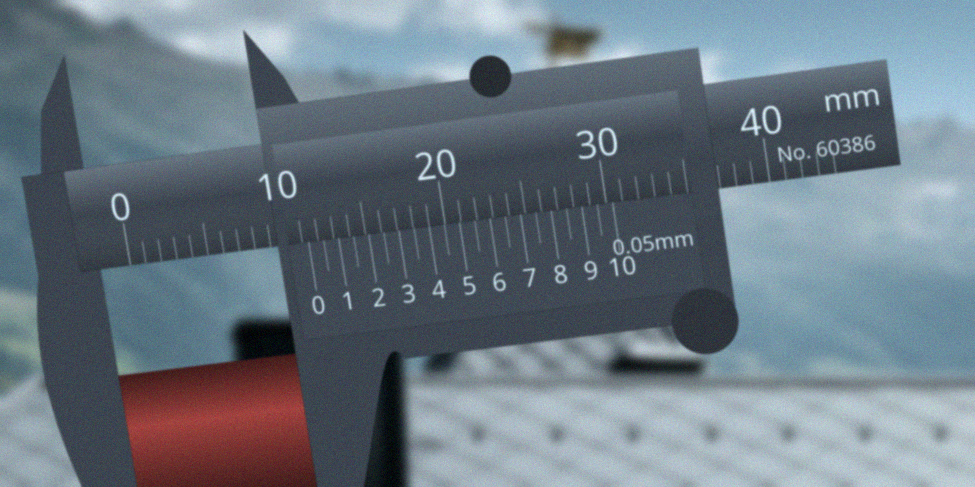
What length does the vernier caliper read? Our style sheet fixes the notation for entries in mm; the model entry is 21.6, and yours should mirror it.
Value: 11.4
